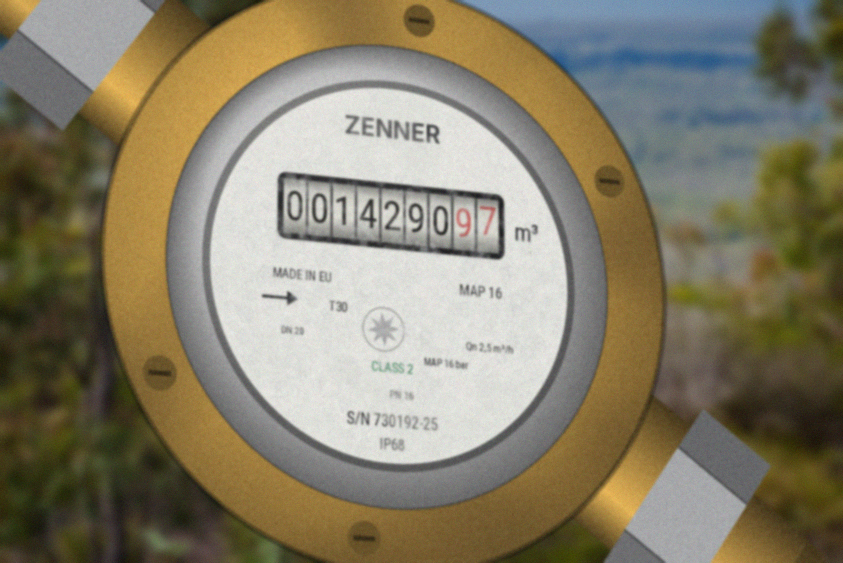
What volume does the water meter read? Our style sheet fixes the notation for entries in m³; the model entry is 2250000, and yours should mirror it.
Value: 14290.97
